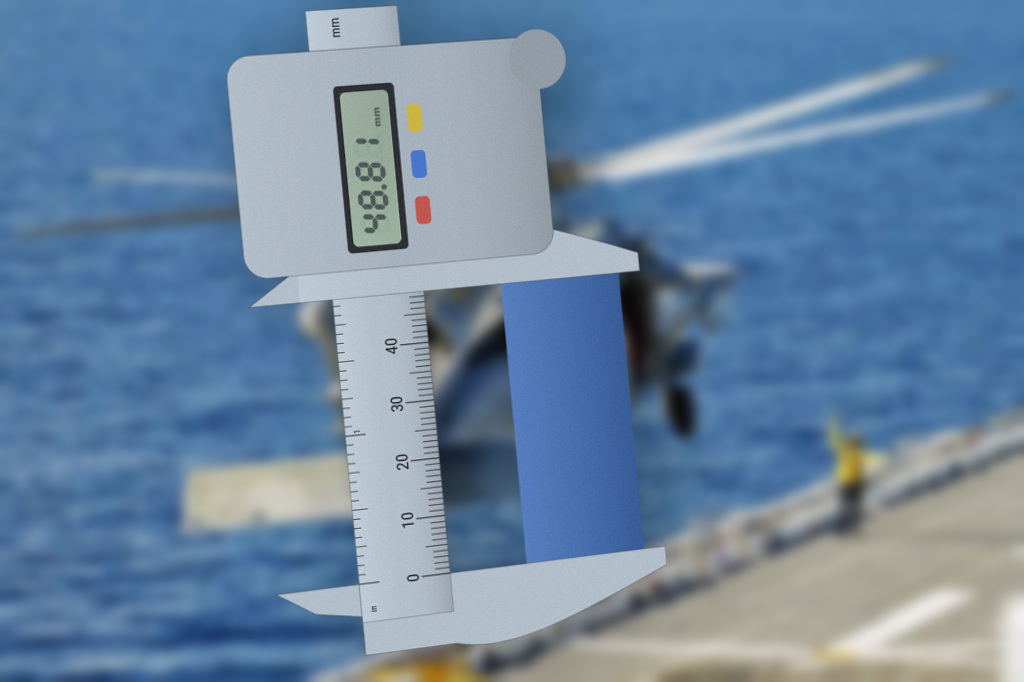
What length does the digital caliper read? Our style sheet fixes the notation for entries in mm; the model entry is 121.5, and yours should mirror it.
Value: 48.81
